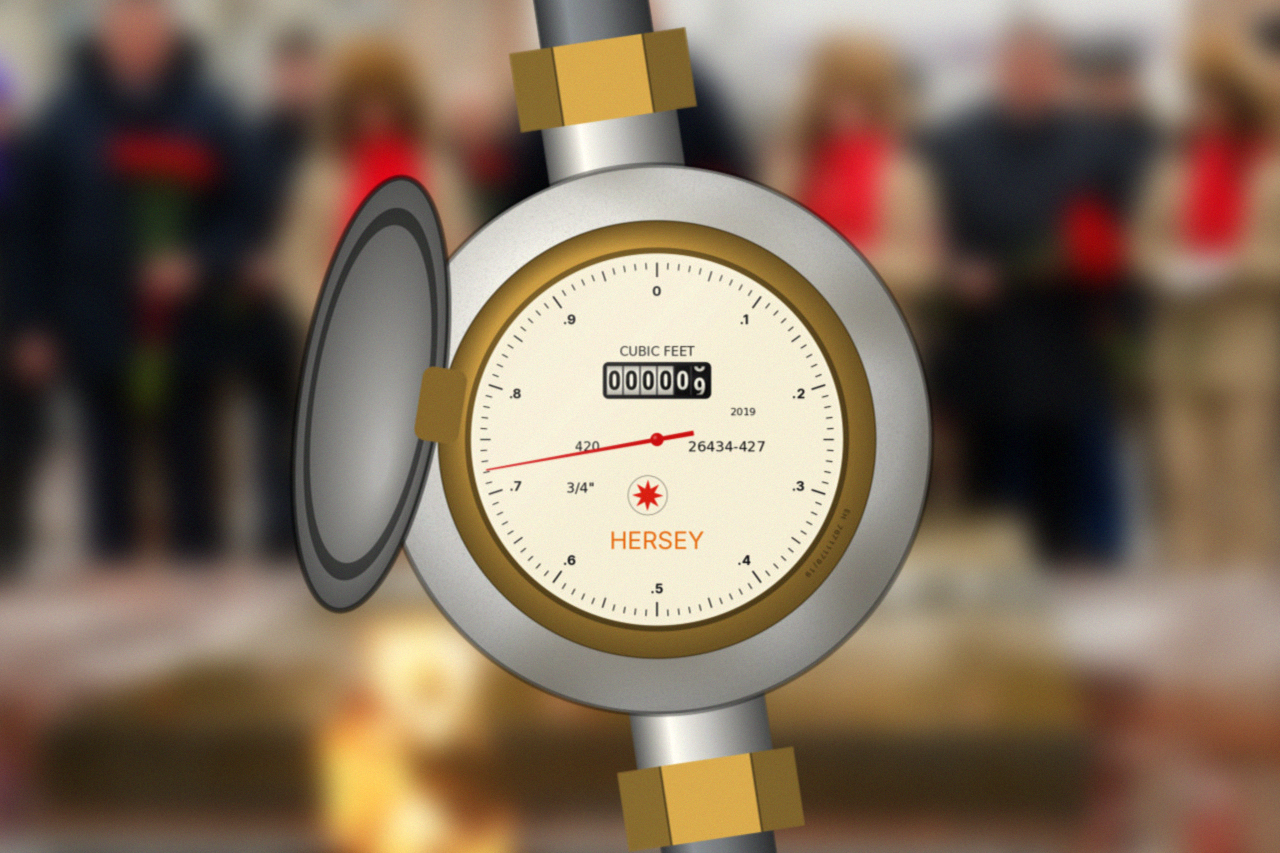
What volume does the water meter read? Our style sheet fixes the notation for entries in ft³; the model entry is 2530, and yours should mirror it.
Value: 8.72
